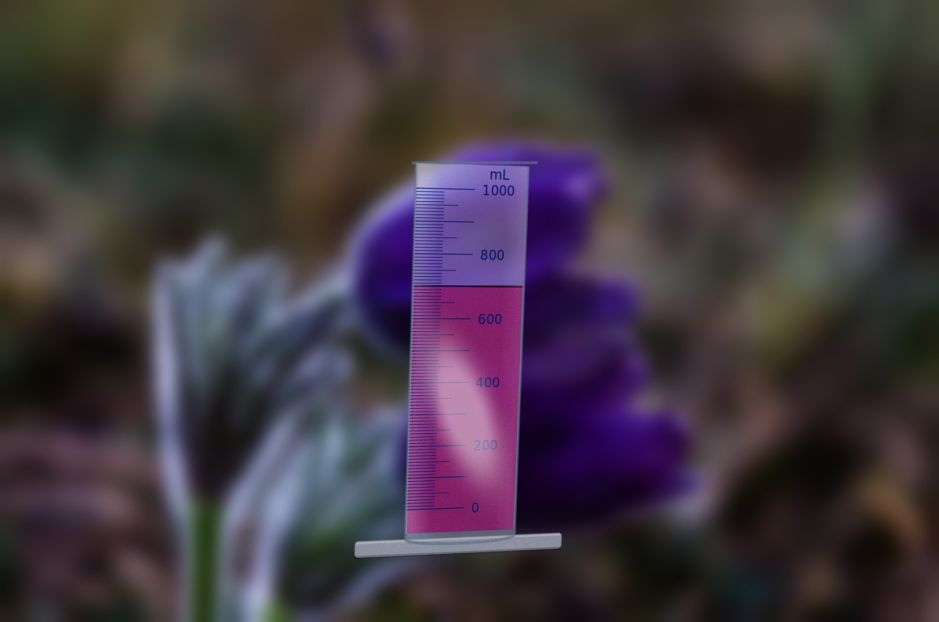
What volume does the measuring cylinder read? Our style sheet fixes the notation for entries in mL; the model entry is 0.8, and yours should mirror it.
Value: 700
